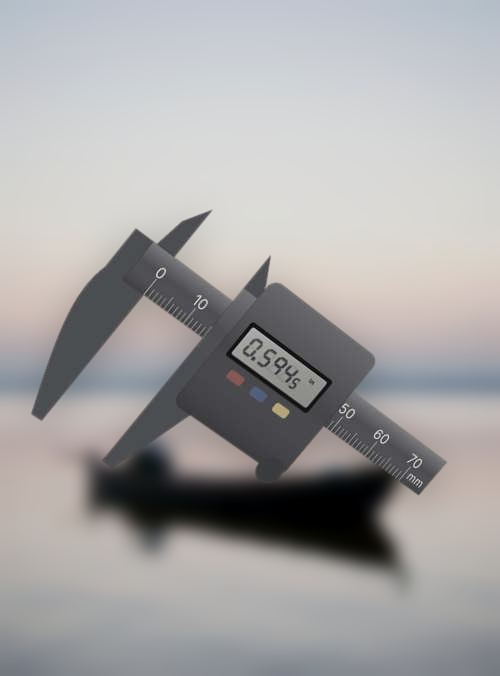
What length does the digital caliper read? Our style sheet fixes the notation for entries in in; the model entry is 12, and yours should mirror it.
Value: 0.5945
